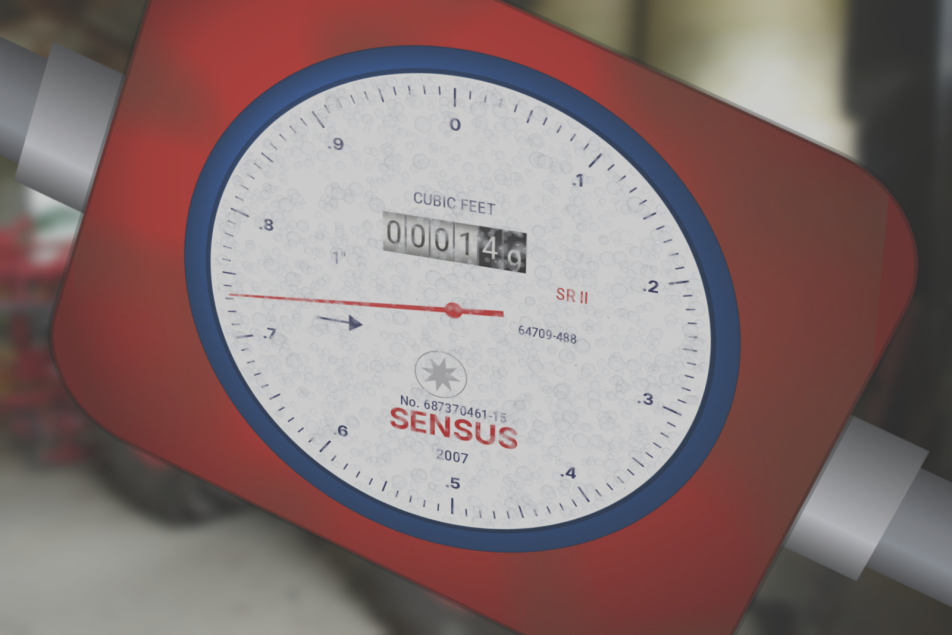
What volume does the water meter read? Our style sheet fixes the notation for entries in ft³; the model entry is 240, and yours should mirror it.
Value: 148.73
